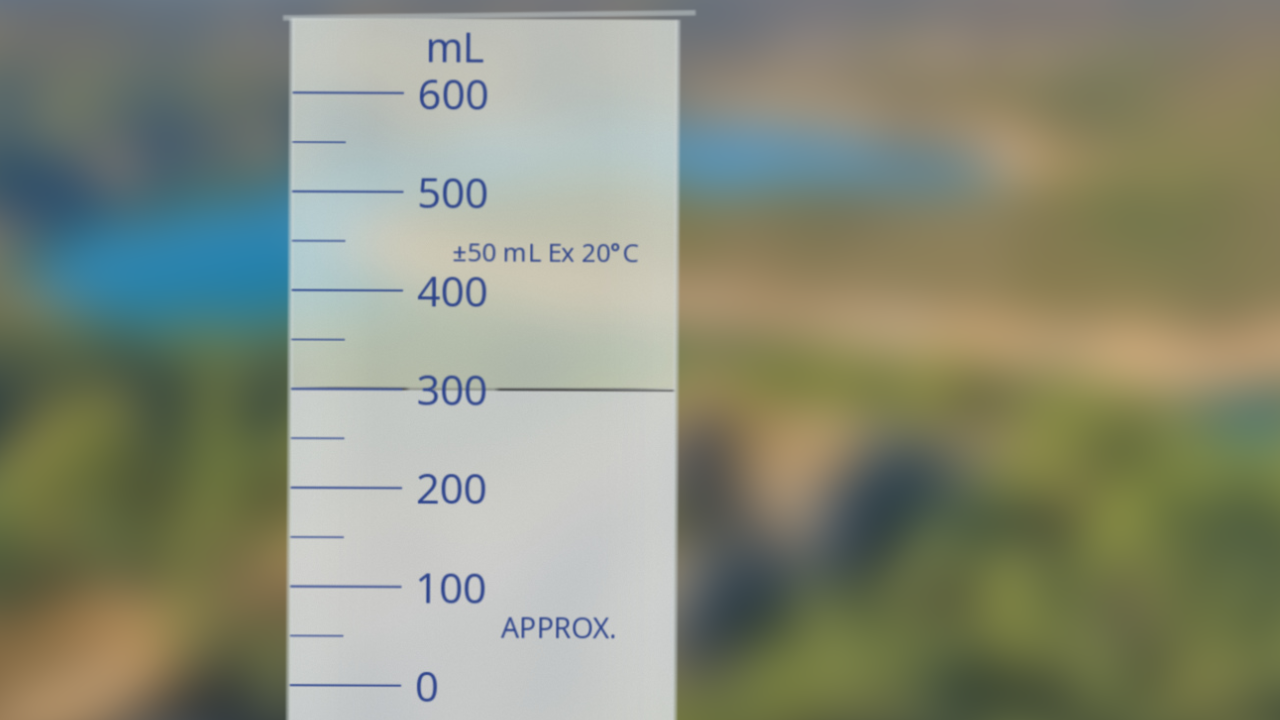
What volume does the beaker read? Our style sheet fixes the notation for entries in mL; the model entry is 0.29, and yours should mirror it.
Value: 300
